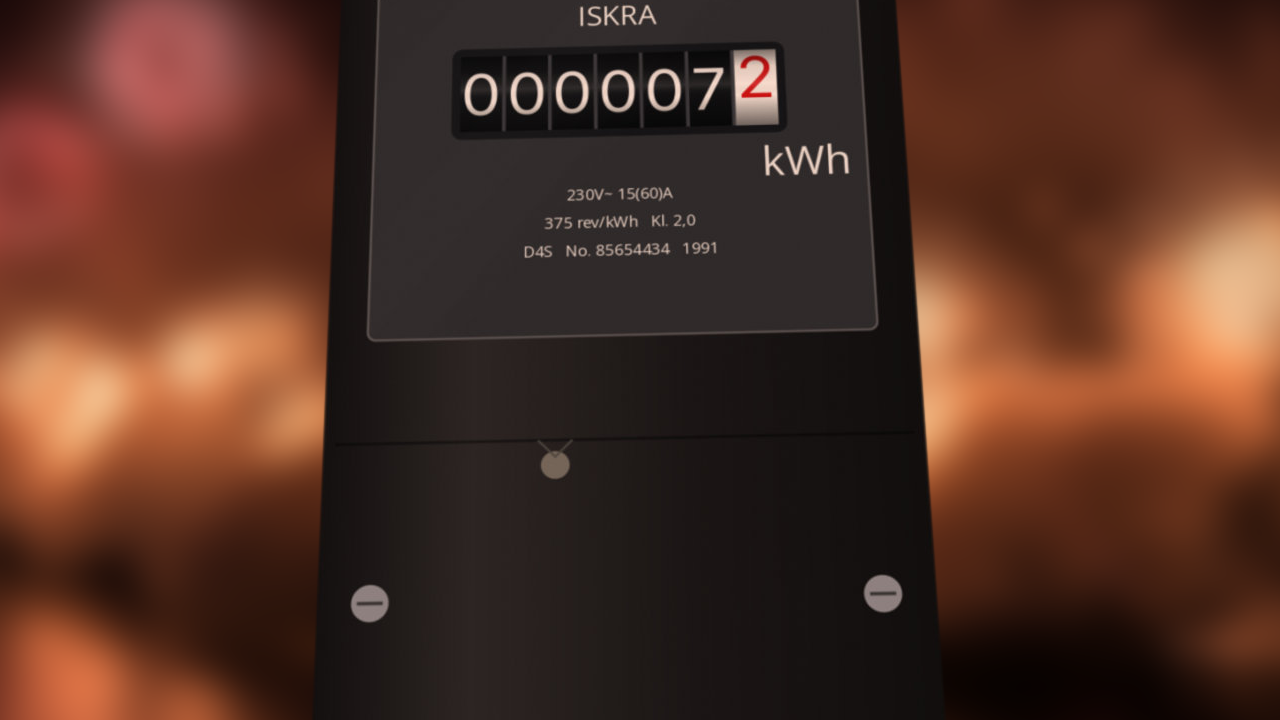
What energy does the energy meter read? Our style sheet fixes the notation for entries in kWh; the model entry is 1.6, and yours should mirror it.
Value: 7.2
